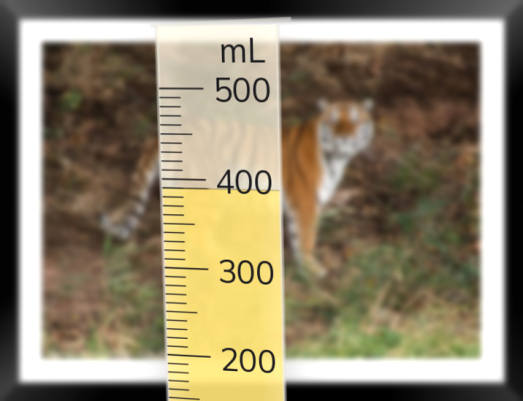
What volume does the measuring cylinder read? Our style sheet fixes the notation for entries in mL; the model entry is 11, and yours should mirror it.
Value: 390
